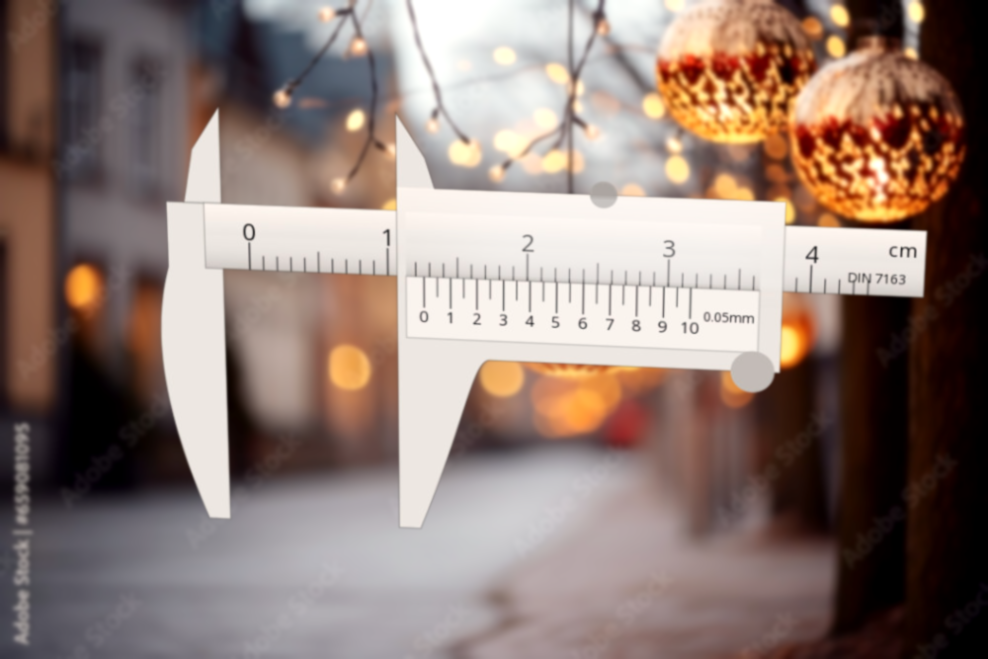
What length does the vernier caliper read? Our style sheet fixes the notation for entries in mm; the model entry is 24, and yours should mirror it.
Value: 12.6
